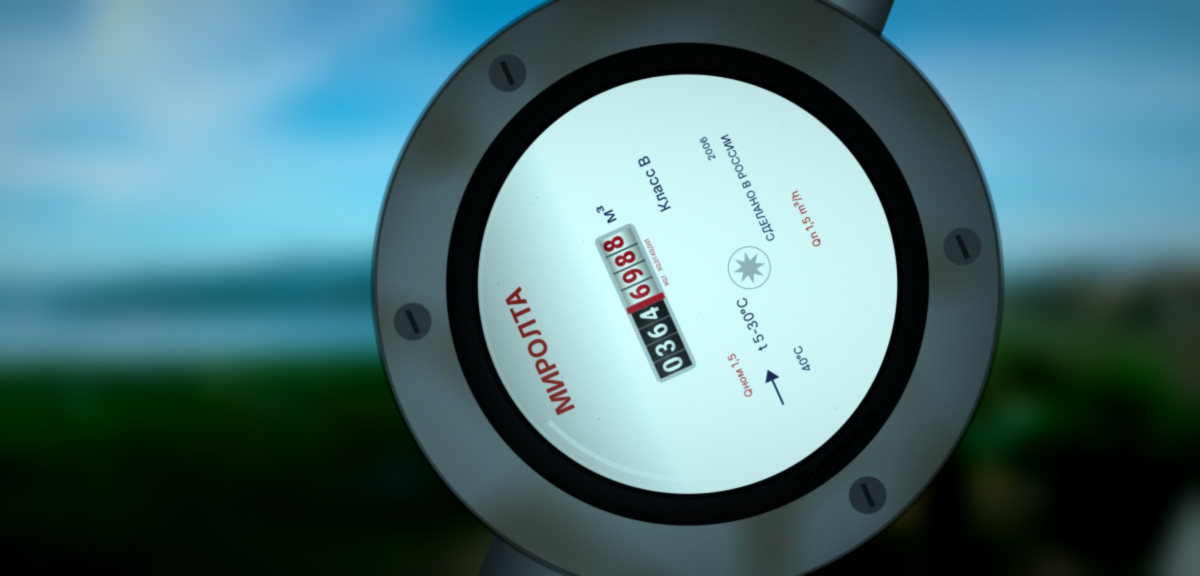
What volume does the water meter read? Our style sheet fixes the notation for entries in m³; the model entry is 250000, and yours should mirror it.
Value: 364.6988
